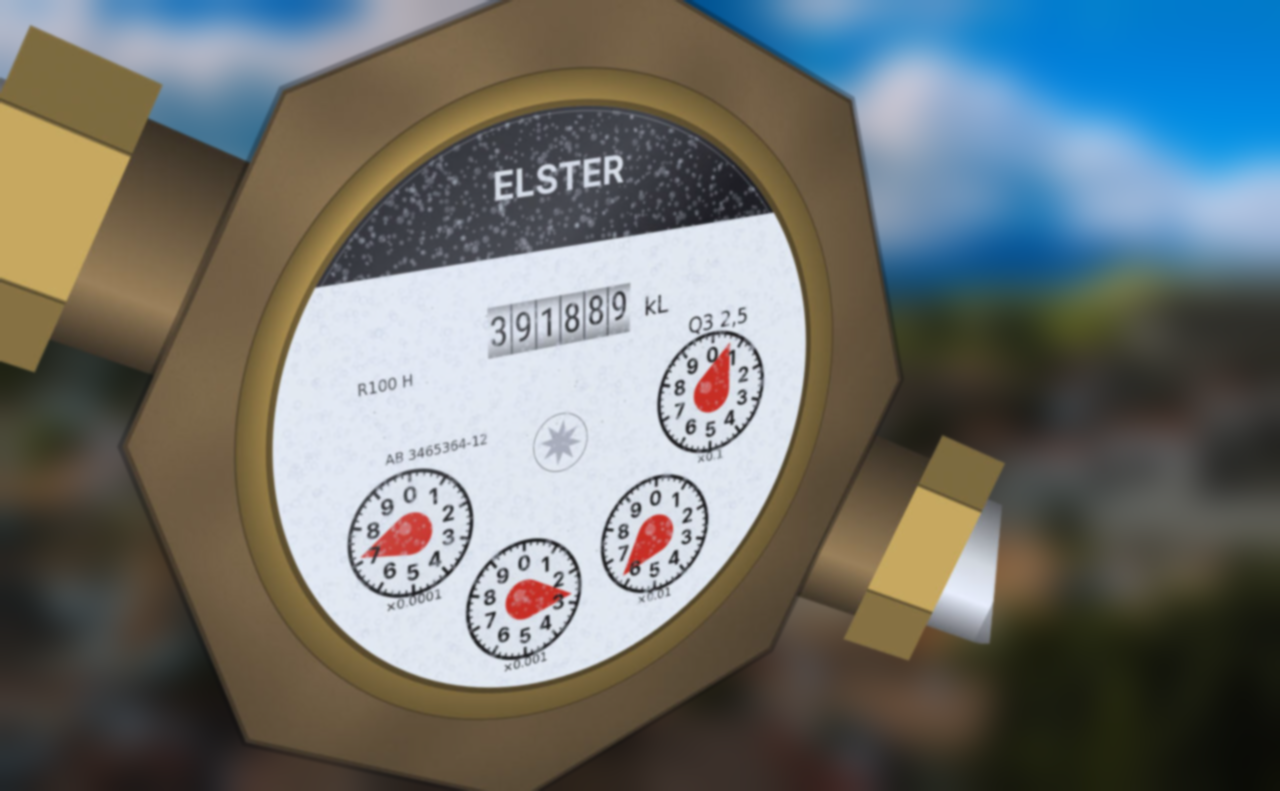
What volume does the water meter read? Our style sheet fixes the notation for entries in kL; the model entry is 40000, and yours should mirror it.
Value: 391889.0627
